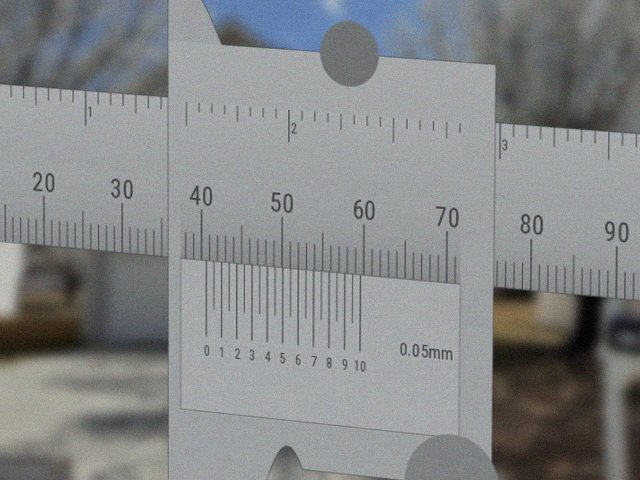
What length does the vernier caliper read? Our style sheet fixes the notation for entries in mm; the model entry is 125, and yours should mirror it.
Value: 40.6
